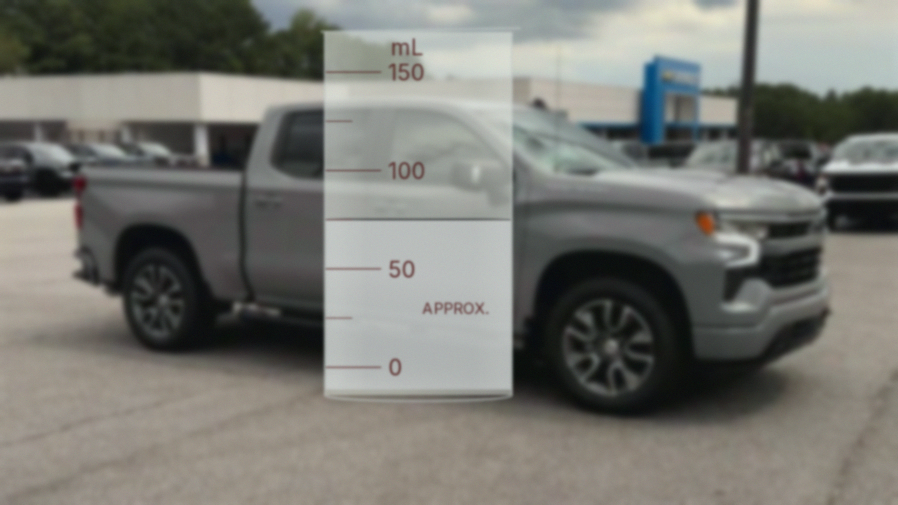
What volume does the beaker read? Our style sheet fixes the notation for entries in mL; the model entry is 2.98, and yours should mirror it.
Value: 75
